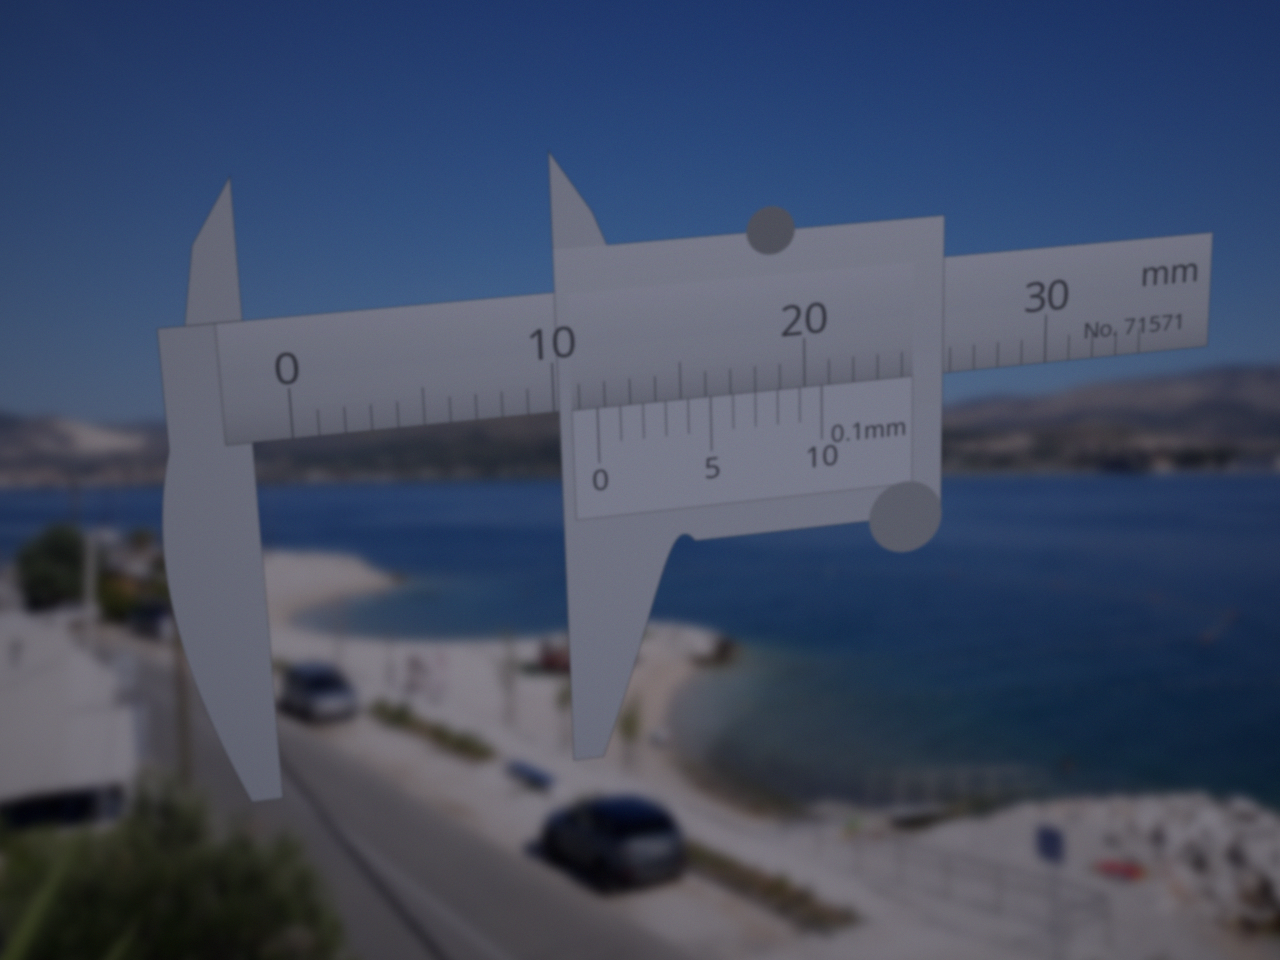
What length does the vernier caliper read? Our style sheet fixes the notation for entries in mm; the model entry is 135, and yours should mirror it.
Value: 11.7
